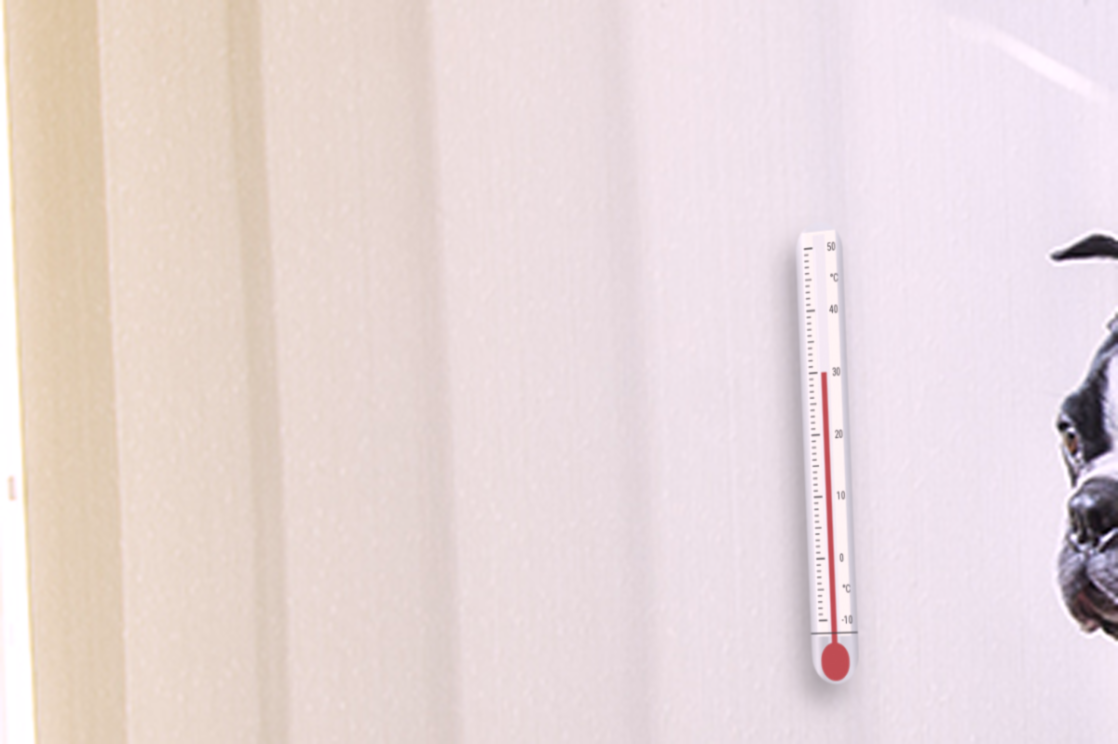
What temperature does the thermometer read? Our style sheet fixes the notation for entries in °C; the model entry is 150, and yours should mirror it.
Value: 30
